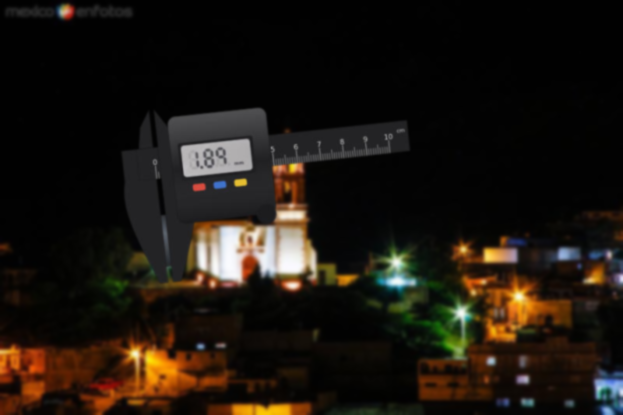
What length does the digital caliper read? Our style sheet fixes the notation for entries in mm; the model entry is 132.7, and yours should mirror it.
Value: 1.89
